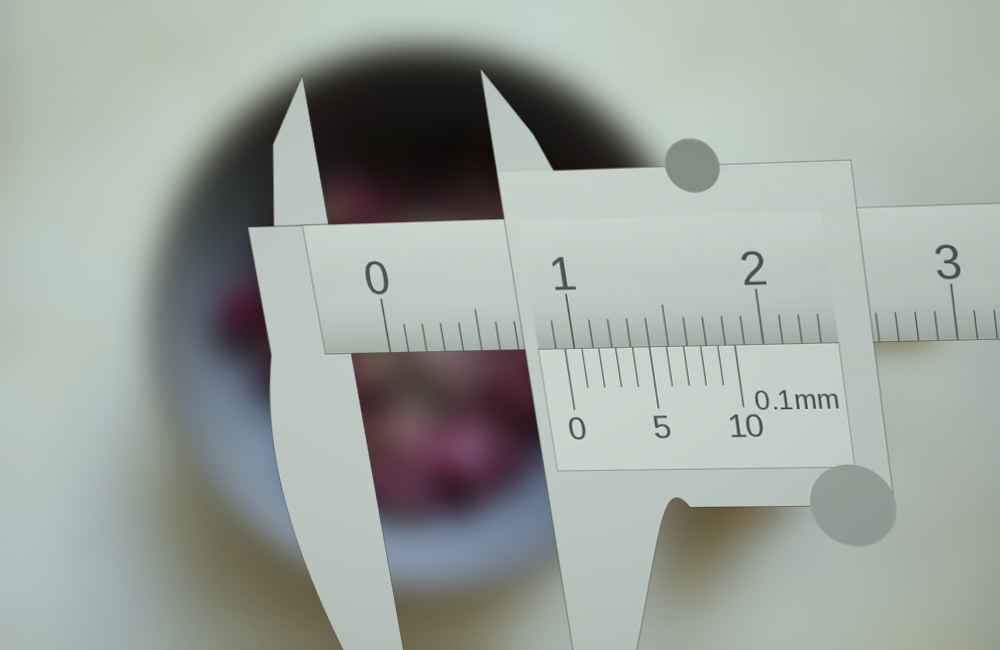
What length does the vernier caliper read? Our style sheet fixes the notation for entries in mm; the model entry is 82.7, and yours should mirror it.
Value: 9.5
